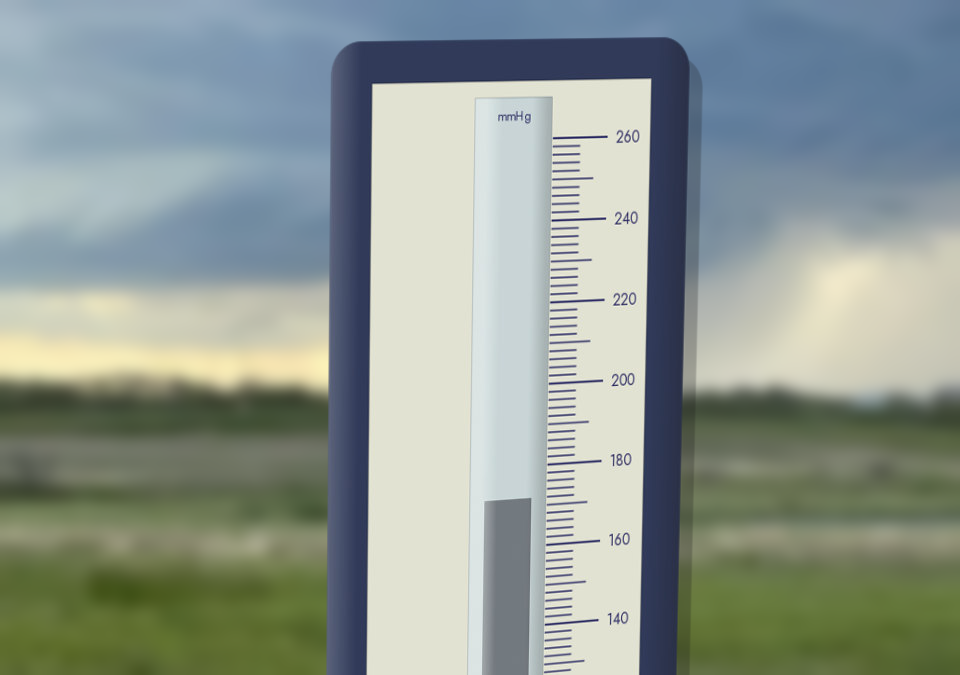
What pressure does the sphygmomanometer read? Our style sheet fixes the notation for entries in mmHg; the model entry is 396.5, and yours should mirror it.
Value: 172
